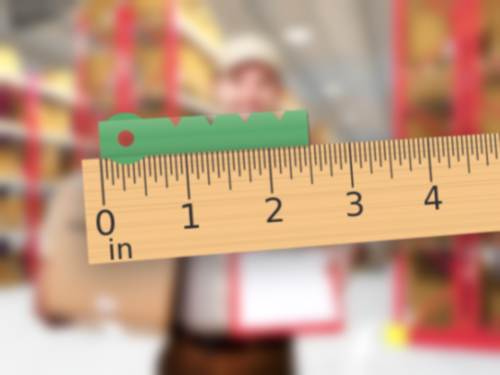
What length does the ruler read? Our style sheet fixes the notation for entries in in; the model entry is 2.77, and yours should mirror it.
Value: 2.5
